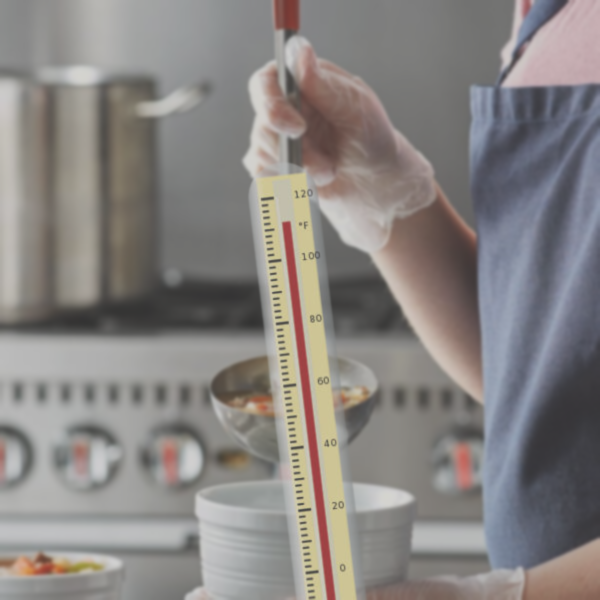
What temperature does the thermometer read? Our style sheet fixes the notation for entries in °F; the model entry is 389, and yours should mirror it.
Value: 112
